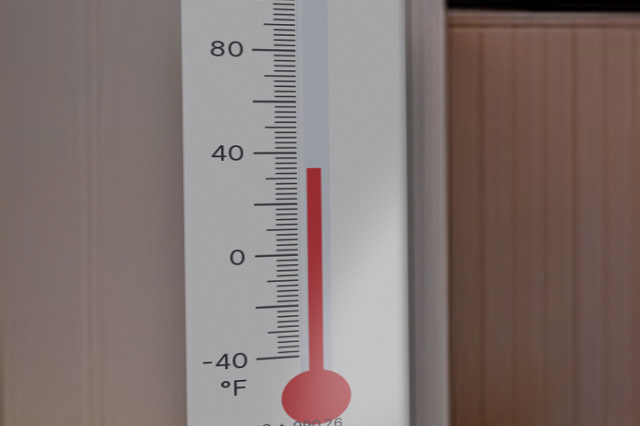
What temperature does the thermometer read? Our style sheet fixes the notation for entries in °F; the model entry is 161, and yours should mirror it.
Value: 34
